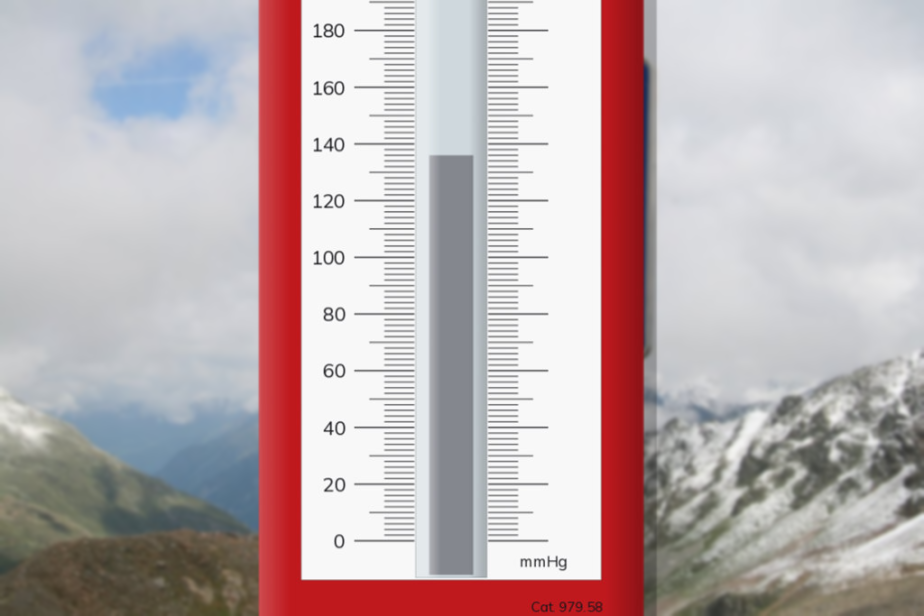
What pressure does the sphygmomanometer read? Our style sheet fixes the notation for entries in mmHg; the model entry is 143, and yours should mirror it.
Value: 136
